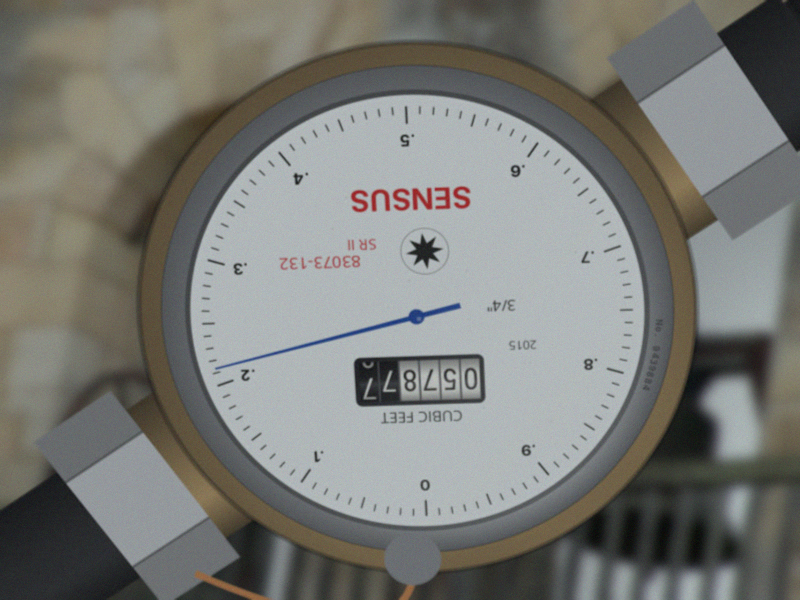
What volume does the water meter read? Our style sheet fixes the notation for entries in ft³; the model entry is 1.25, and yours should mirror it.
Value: 57877.21
